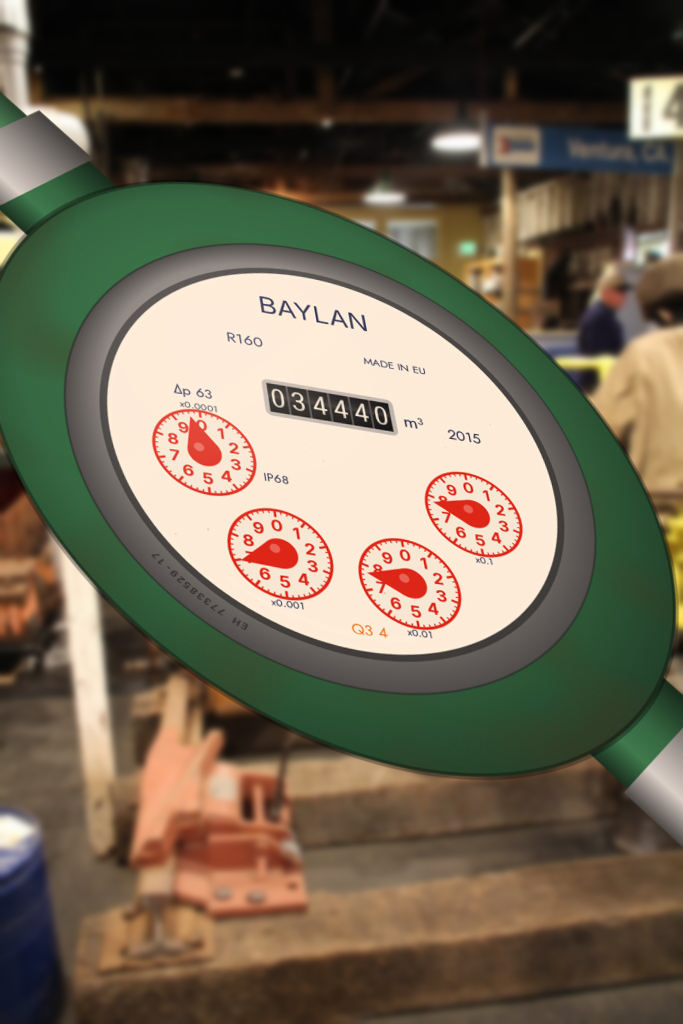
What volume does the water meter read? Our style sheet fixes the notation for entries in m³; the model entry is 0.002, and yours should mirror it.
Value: 34440.7769
